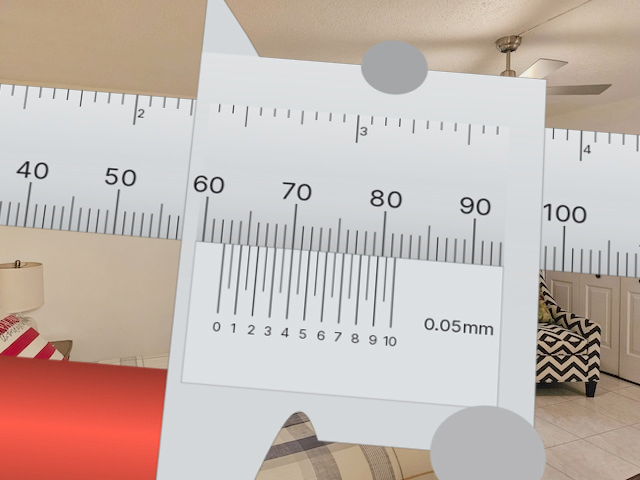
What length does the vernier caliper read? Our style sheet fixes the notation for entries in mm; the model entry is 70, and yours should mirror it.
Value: 62.4
